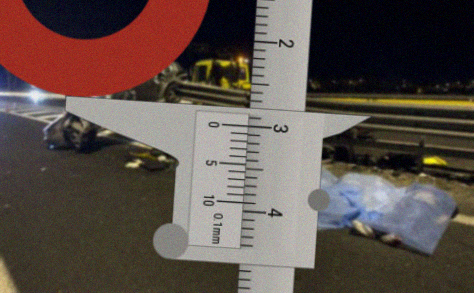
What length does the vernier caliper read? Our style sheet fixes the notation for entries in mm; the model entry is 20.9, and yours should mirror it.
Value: 30.0
